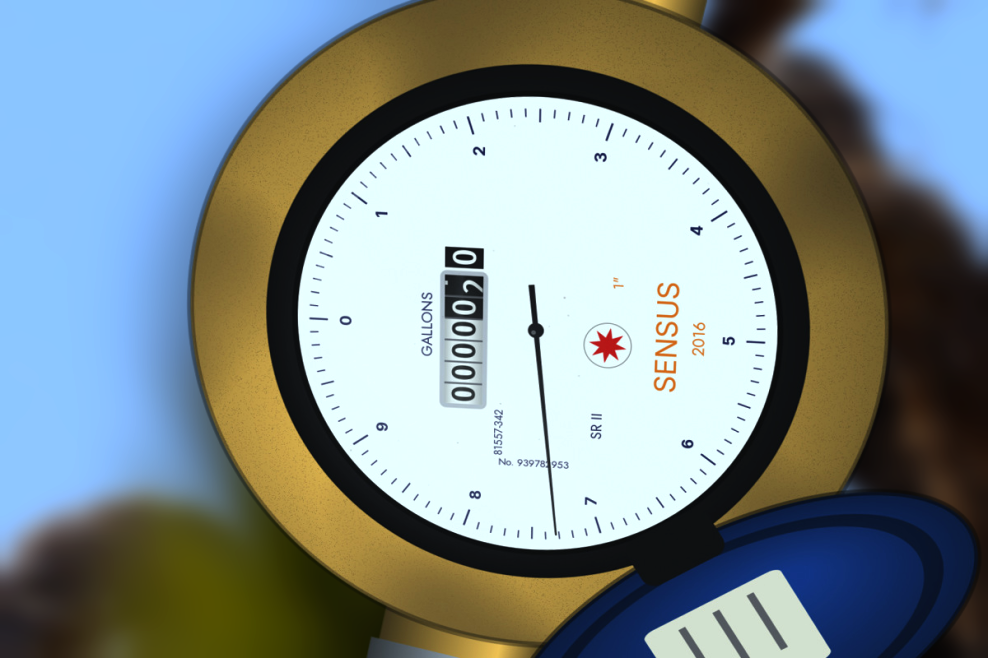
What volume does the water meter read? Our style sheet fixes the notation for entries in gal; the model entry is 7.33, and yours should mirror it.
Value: 17.3
